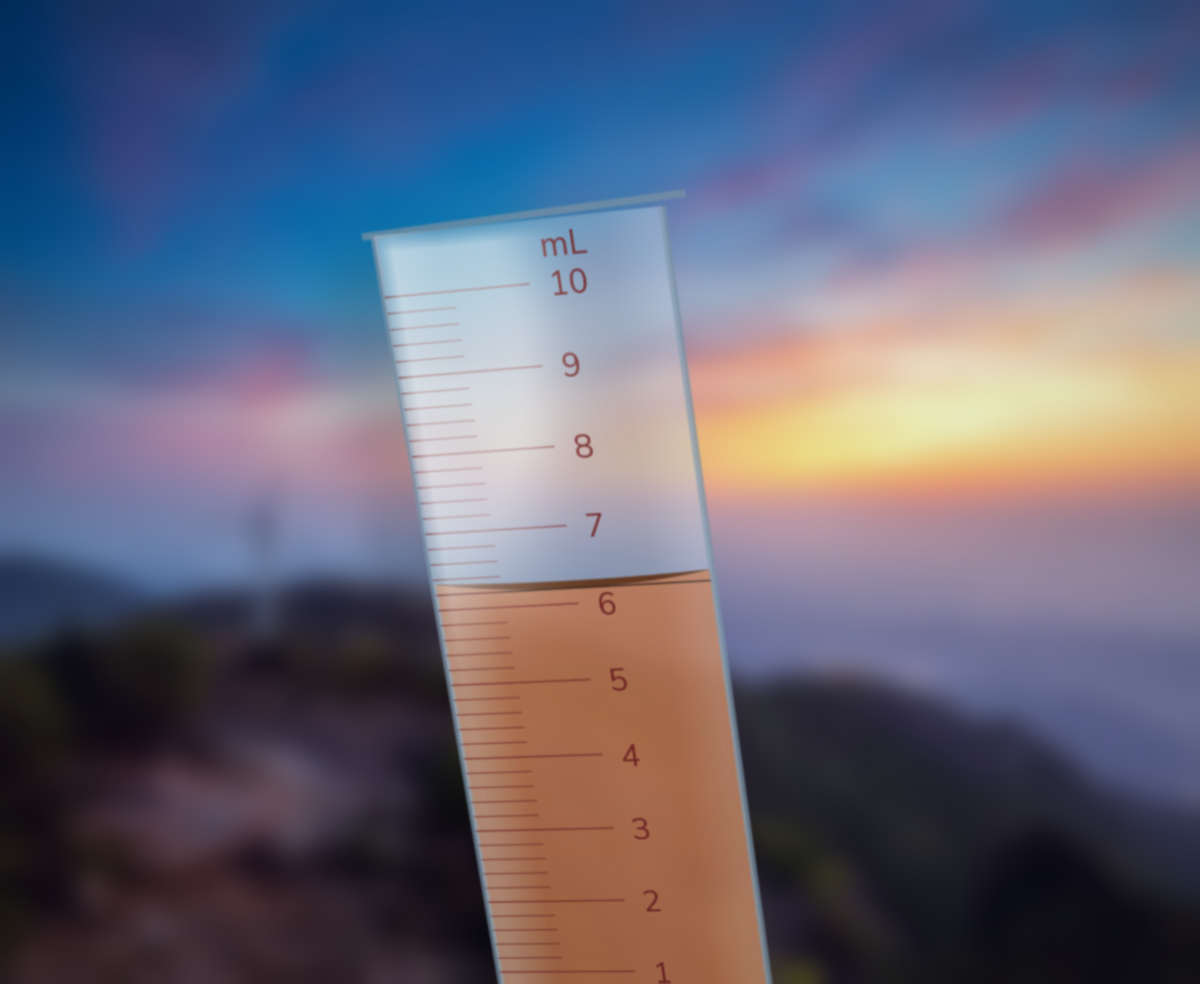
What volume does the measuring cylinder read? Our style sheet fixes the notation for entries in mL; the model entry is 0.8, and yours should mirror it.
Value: 6.2
